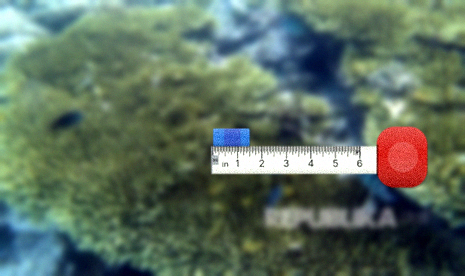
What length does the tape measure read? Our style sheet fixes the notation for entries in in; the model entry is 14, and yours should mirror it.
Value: 1.5
